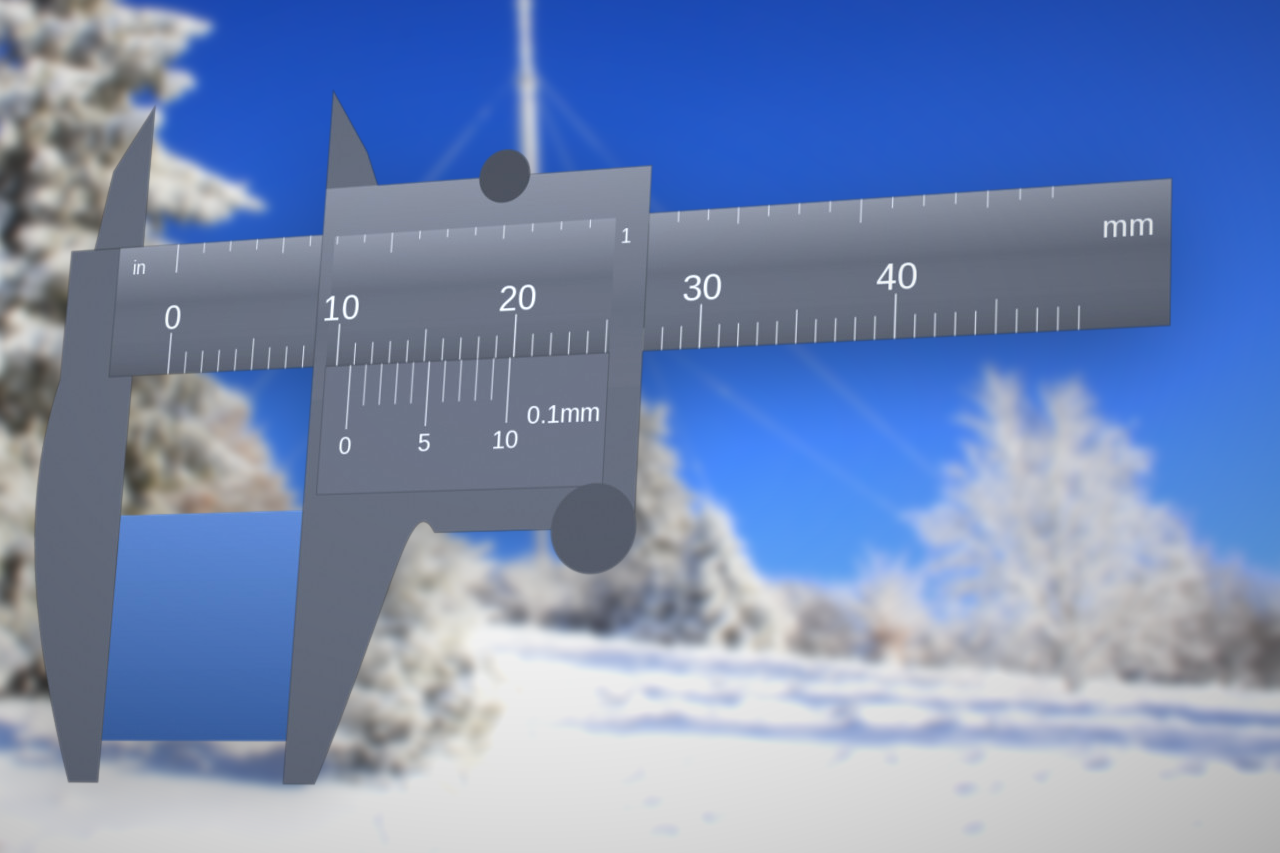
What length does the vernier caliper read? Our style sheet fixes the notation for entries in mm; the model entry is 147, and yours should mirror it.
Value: 10.8
